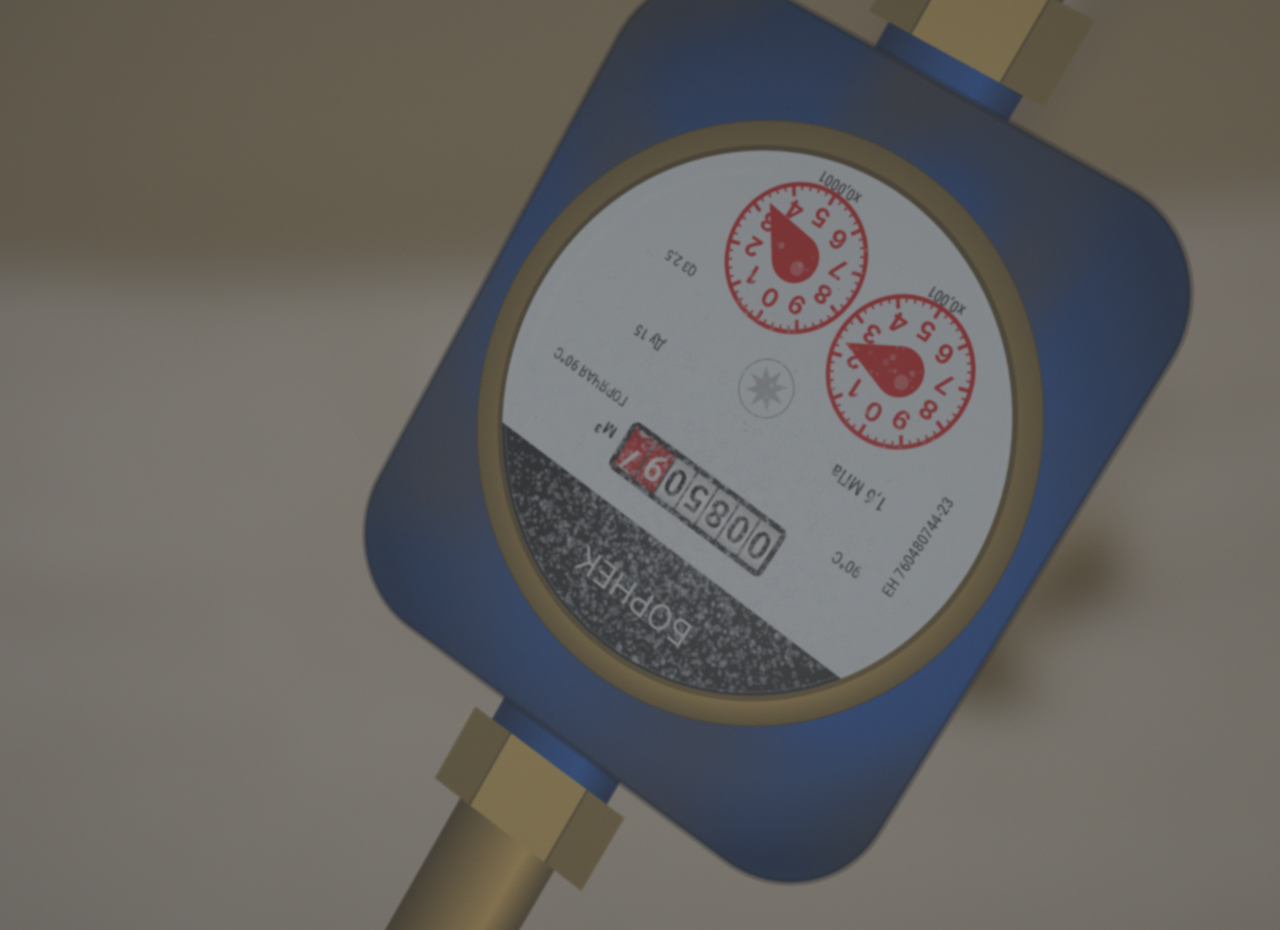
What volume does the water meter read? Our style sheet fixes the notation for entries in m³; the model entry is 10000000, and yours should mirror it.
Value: 850.9723
